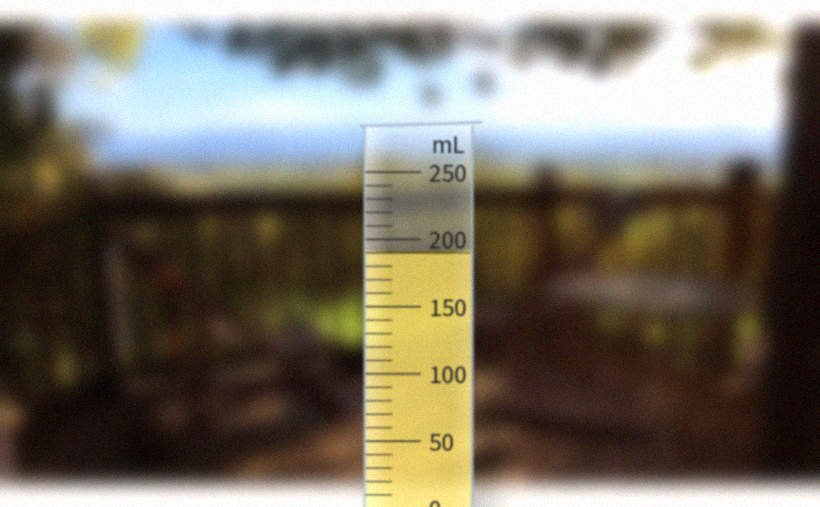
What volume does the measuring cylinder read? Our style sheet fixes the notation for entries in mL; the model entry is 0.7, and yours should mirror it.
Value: 190
